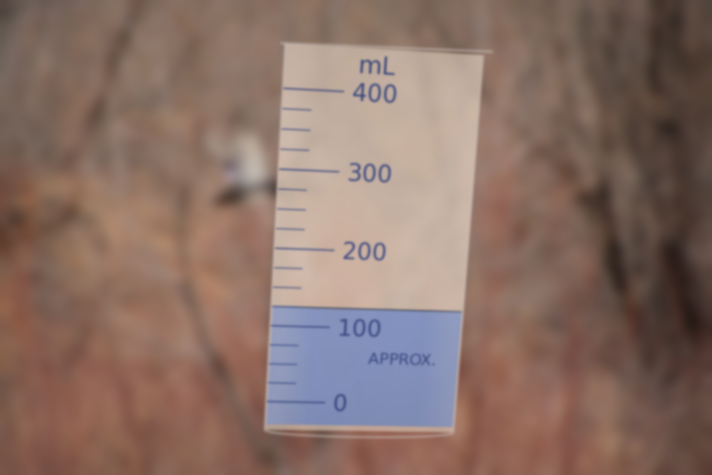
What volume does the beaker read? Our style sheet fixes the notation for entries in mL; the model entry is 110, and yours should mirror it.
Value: 125
